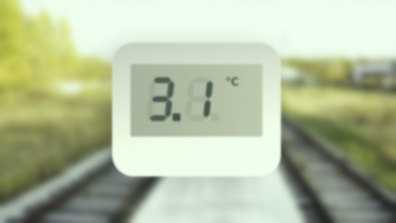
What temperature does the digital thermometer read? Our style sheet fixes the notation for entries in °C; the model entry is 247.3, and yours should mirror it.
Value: 3.1
